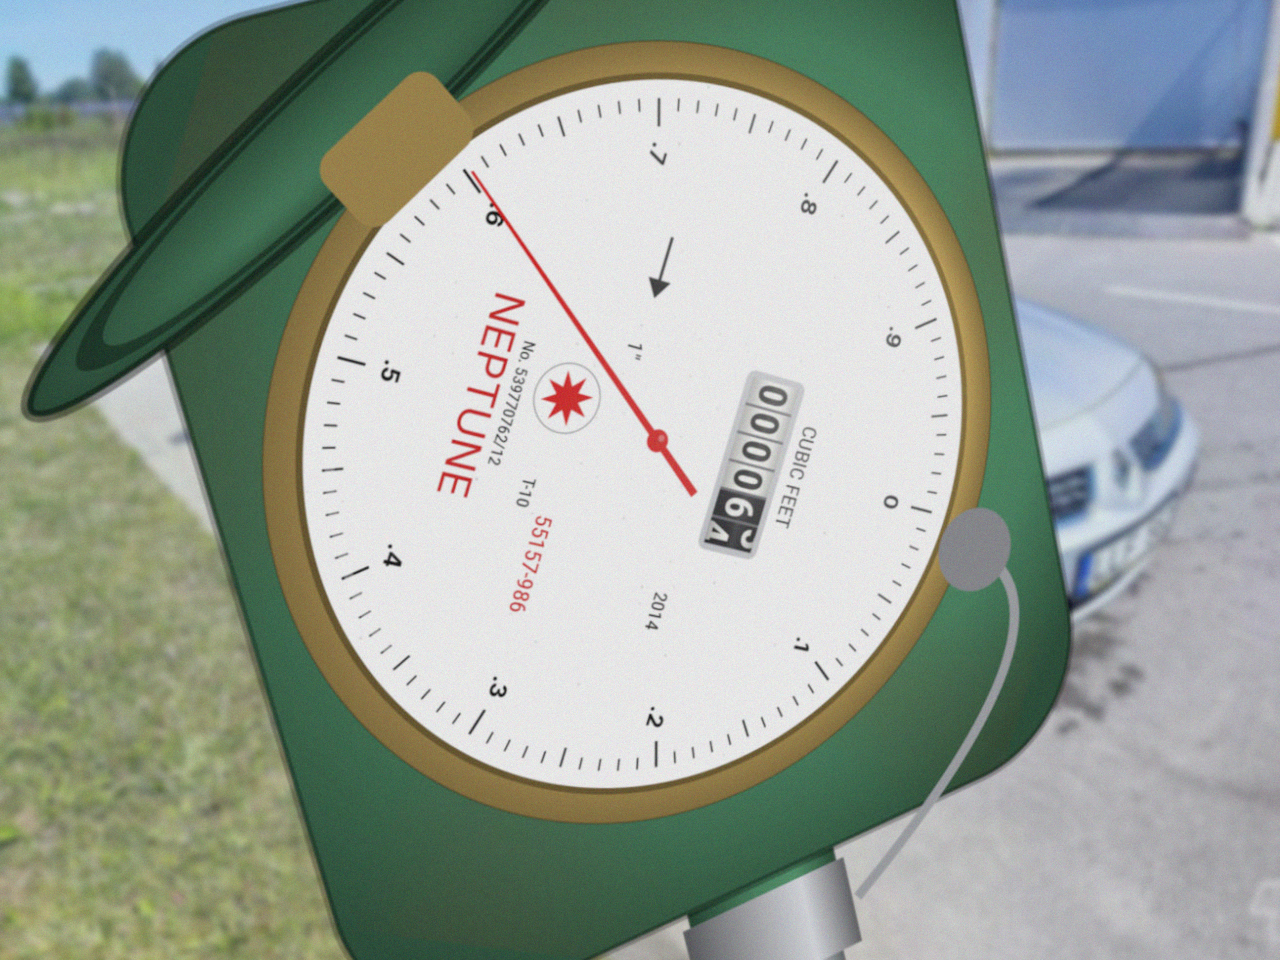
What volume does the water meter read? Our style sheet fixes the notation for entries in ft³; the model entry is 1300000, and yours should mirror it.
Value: 63.60
